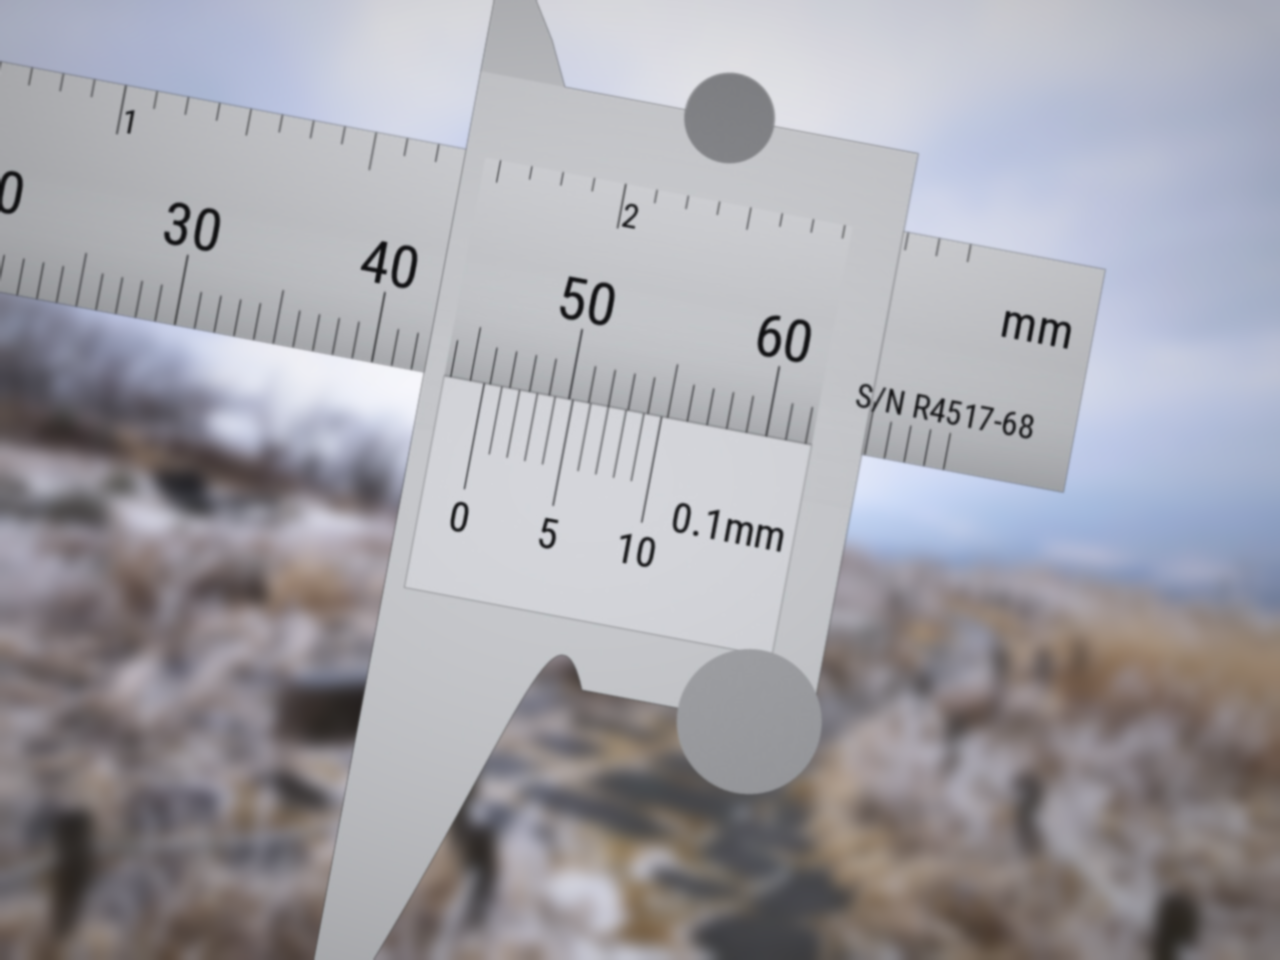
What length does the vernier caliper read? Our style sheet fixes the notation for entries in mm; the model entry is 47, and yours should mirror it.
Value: 45.7
